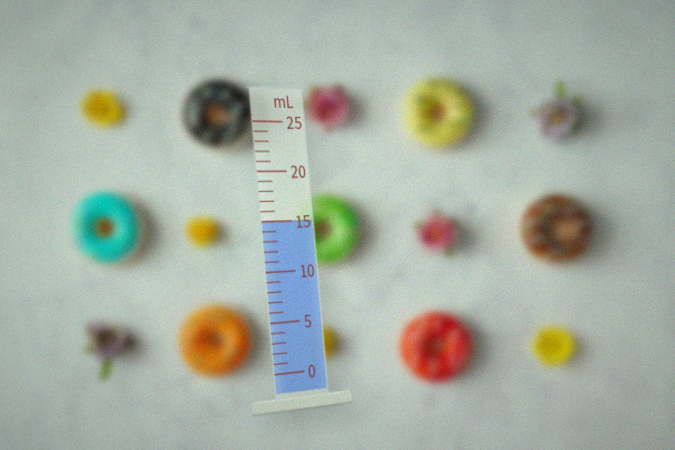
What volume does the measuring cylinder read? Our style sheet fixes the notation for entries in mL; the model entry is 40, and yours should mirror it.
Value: 15
